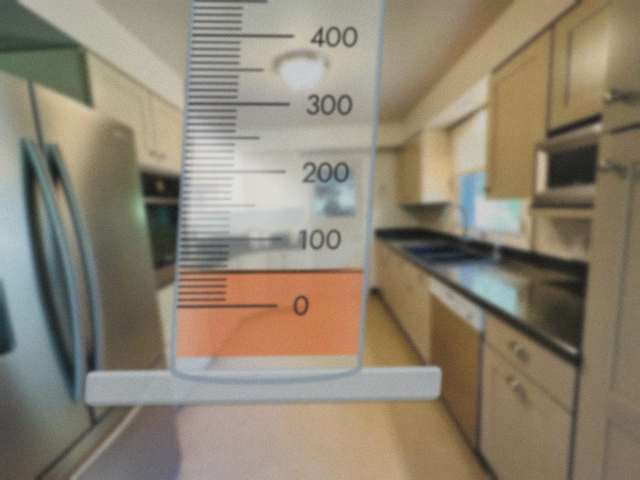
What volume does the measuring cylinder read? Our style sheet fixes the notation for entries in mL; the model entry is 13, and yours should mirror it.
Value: 50
